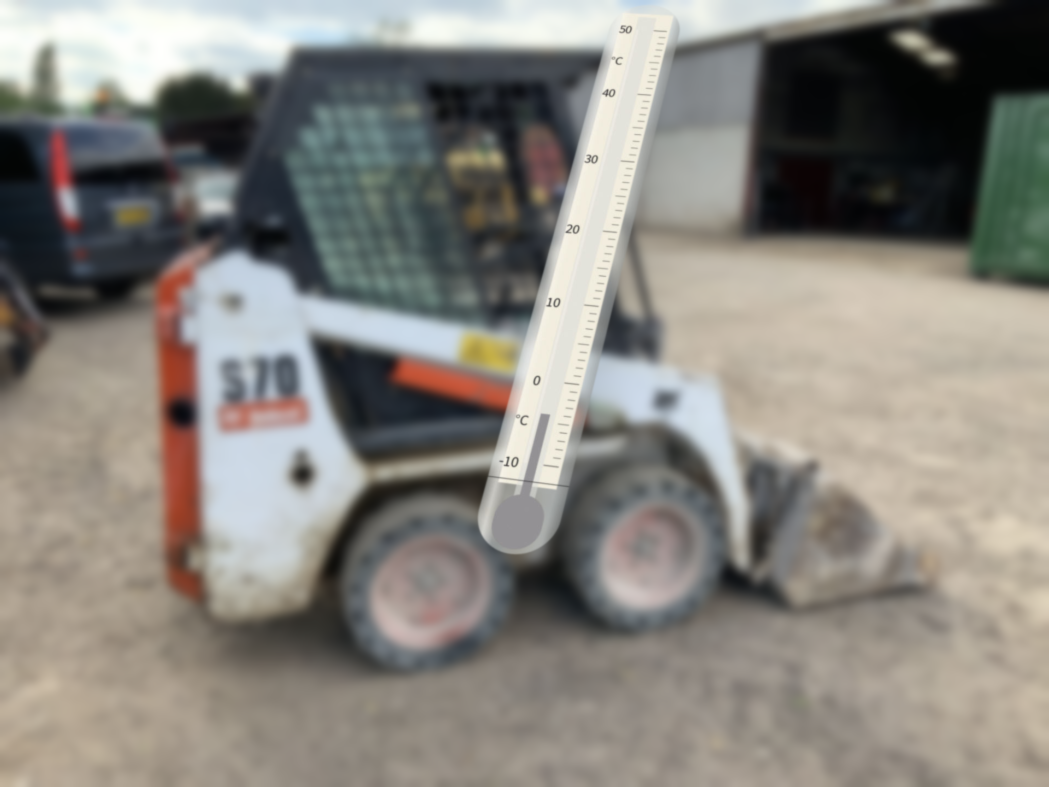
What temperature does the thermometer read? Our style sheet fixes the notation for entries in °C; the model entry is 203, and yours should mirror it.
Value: -4
